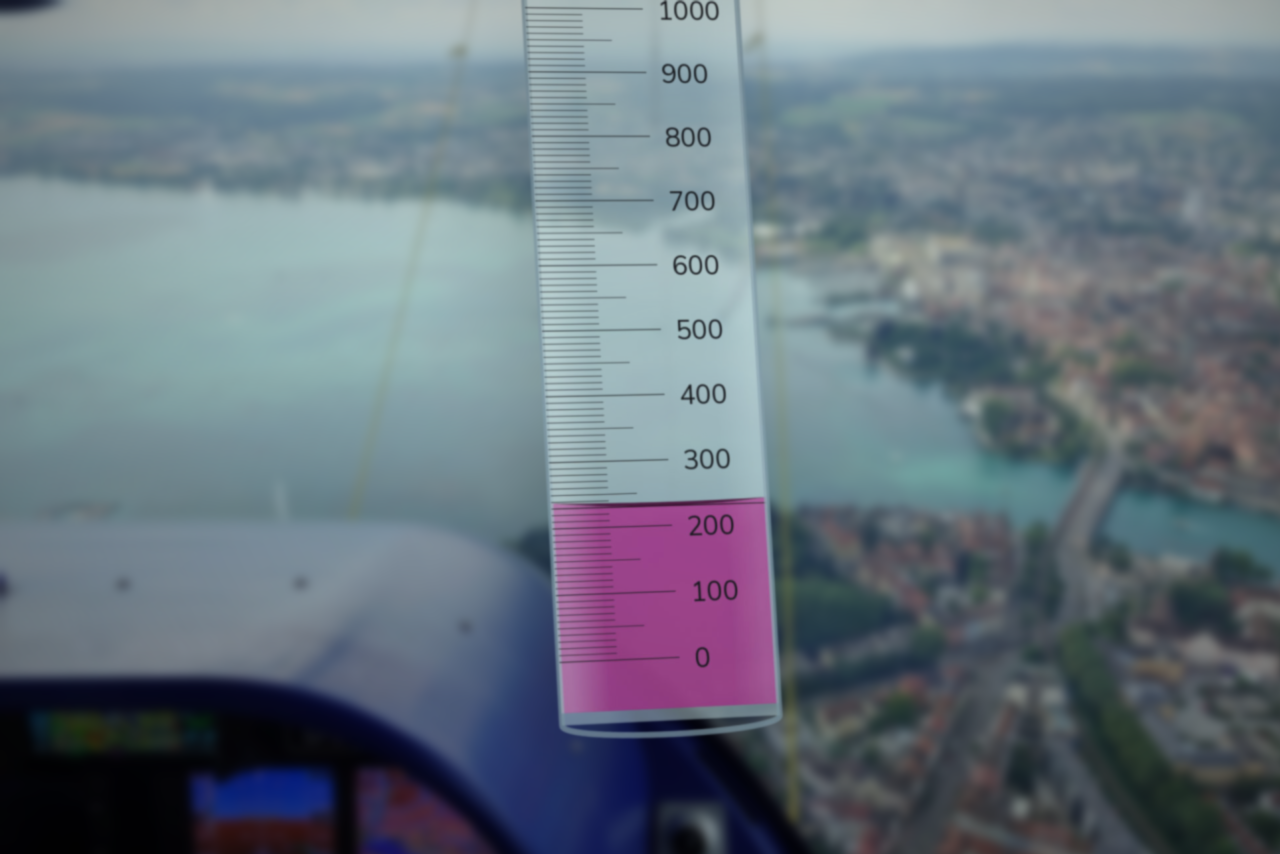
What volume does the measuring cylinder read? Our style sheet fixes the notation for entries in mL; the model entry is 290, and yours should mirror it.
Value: 230
